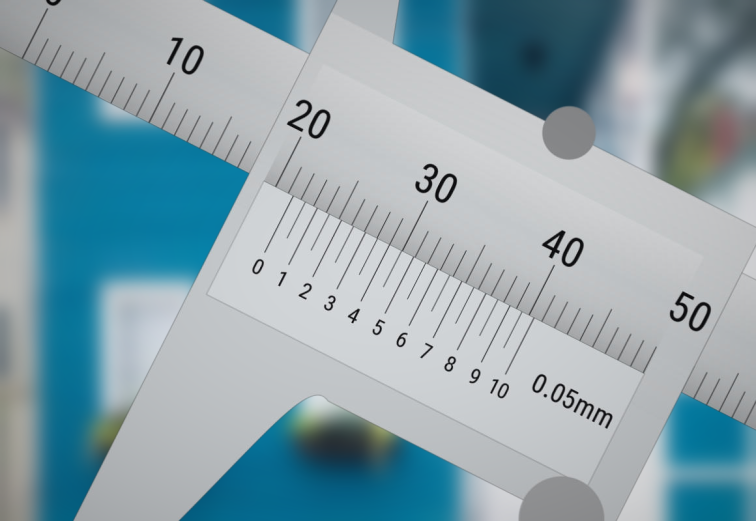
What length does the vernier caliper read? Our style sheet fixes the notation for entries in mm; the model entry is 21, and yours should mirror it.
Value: 21.4
